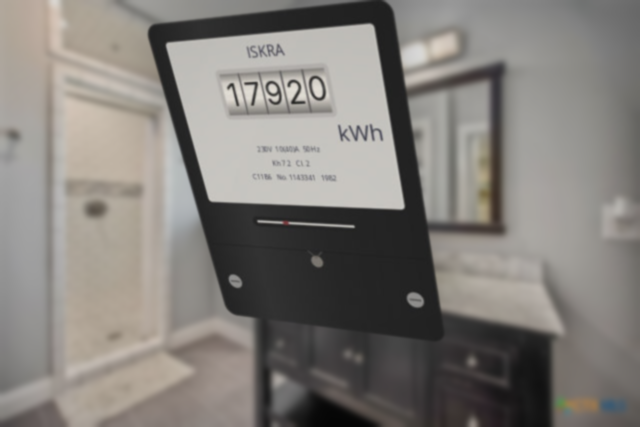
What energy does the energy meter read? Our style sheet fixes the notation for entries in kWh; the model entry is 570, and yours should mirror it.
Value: 17920
